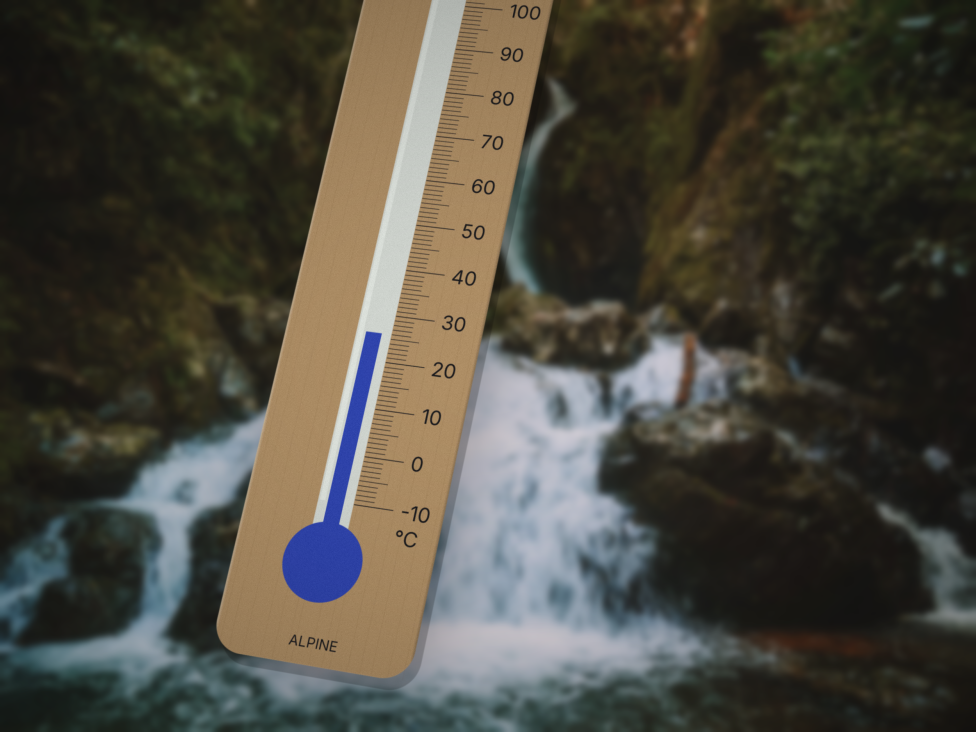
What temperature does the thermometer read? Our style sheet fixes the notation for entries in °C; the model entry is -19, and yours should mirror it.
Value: 26
